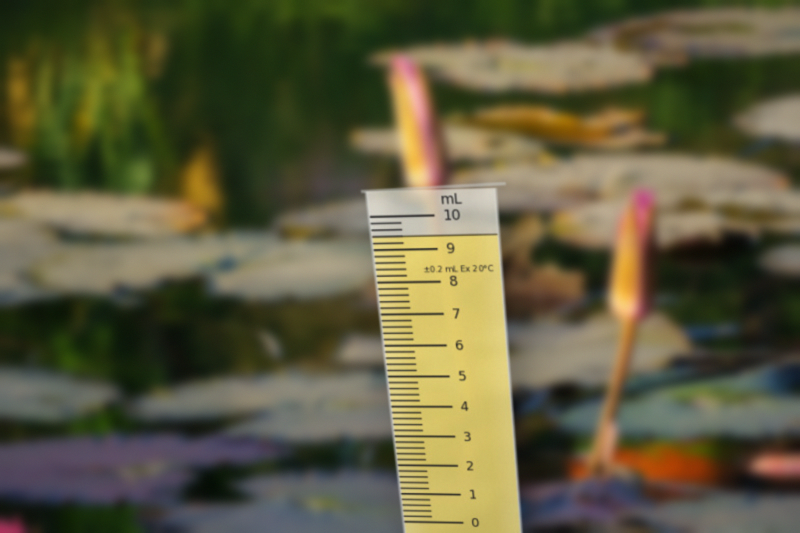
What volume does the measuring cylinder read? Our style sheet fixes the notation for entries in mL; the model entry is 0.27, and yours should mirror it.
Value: 9.4
